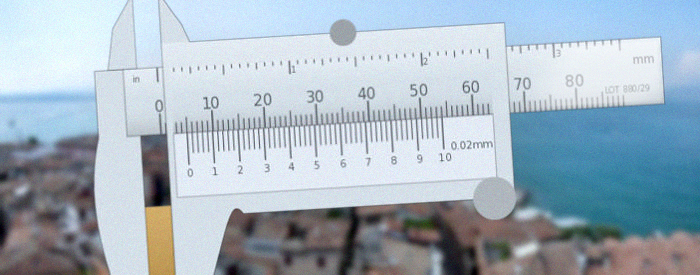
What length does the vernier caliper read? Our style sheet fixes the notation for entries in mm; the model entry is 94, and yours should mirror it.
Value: 5.0
